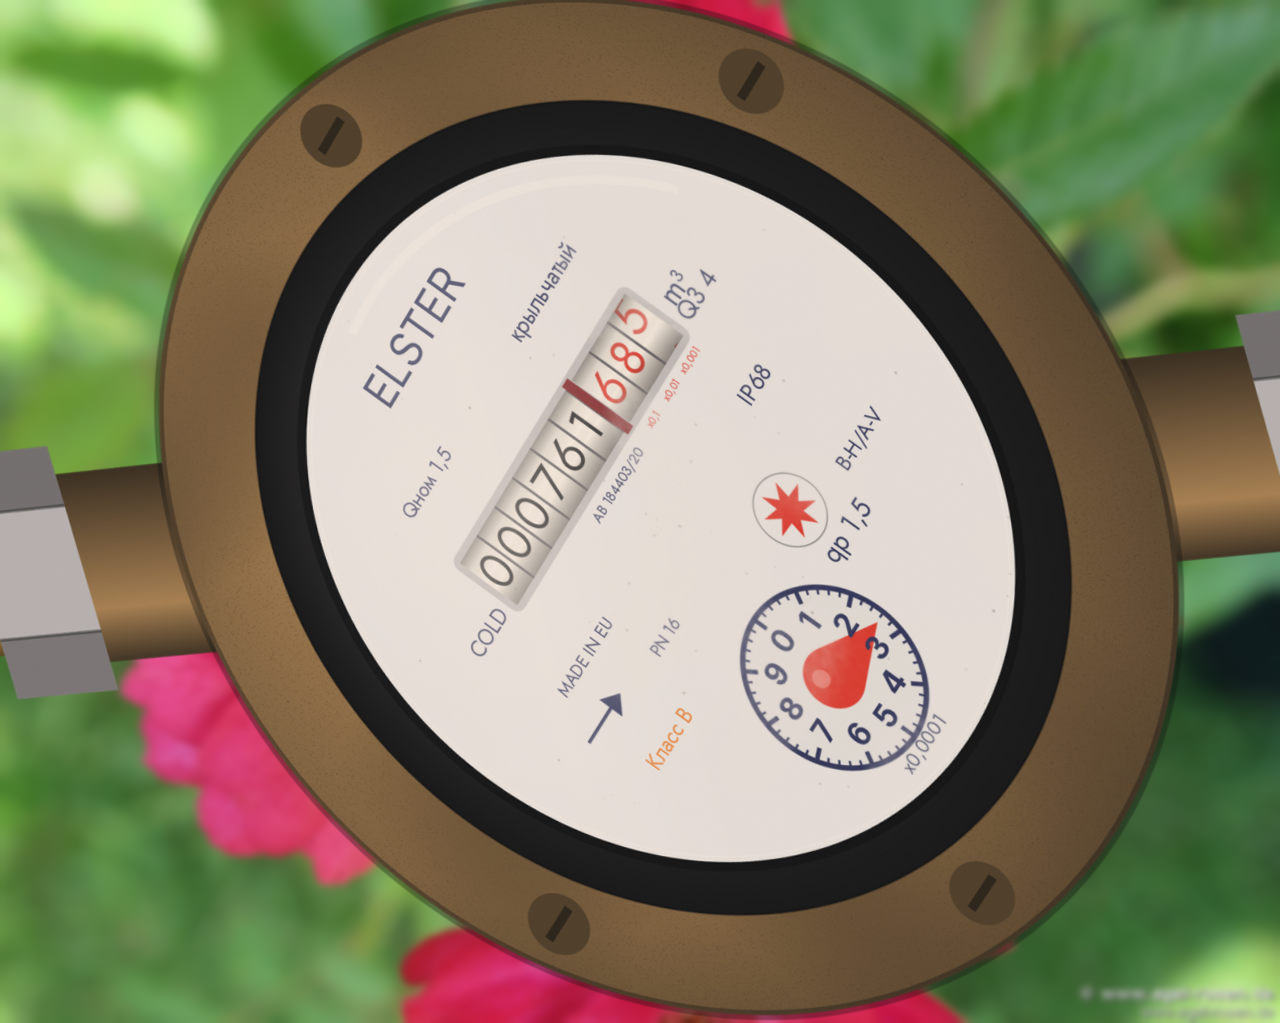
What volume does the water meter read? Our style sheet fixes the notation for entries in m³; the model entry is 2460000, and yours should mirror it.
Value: 761.6852
